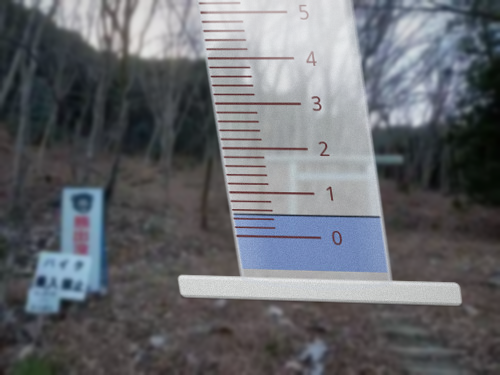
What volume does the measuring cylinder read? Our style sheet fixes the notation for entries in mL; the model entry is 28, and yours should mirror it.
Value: 0.5
